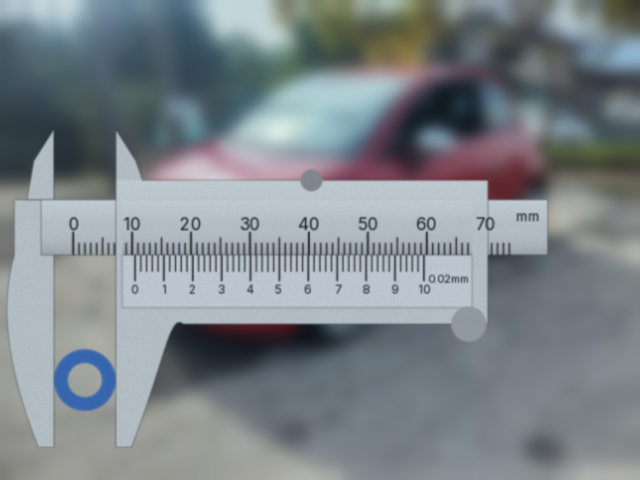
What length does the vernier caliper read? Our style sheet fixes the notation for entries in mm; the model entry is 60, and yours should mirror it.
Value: 10.5
